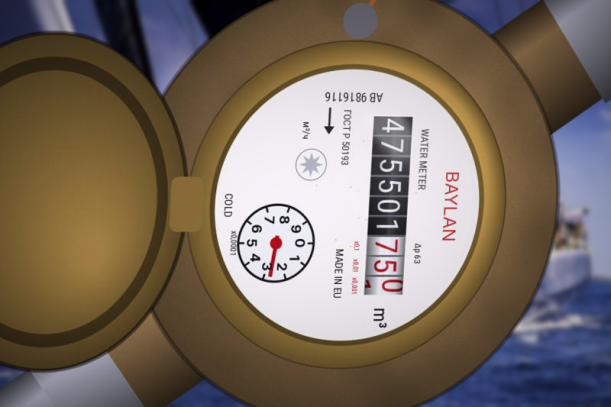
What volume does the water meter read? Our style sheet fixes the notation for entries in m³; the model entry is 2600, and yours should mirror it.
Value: 475501.7502
